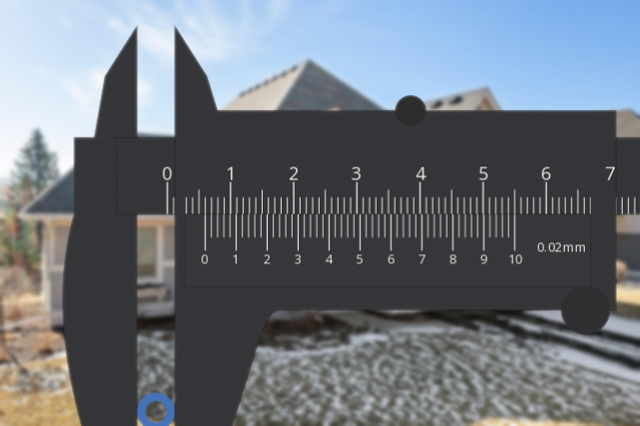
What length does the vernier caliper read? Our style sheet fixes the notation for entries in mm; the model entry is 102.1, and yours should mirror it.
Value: 6.0
